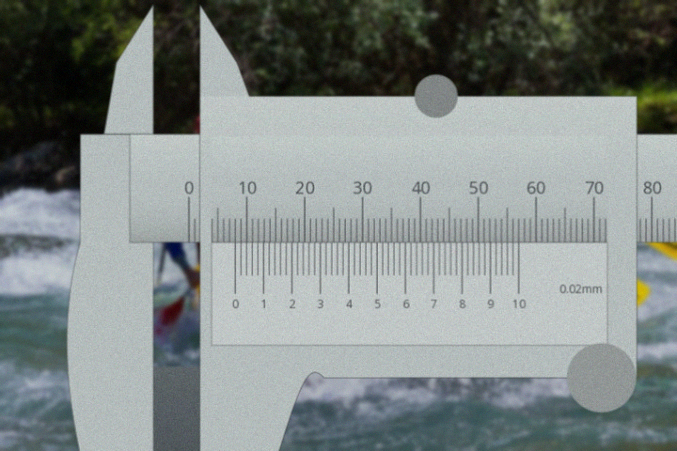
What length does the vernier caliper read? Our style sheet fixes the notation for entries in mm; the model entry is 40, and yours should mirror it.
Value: 8.0
